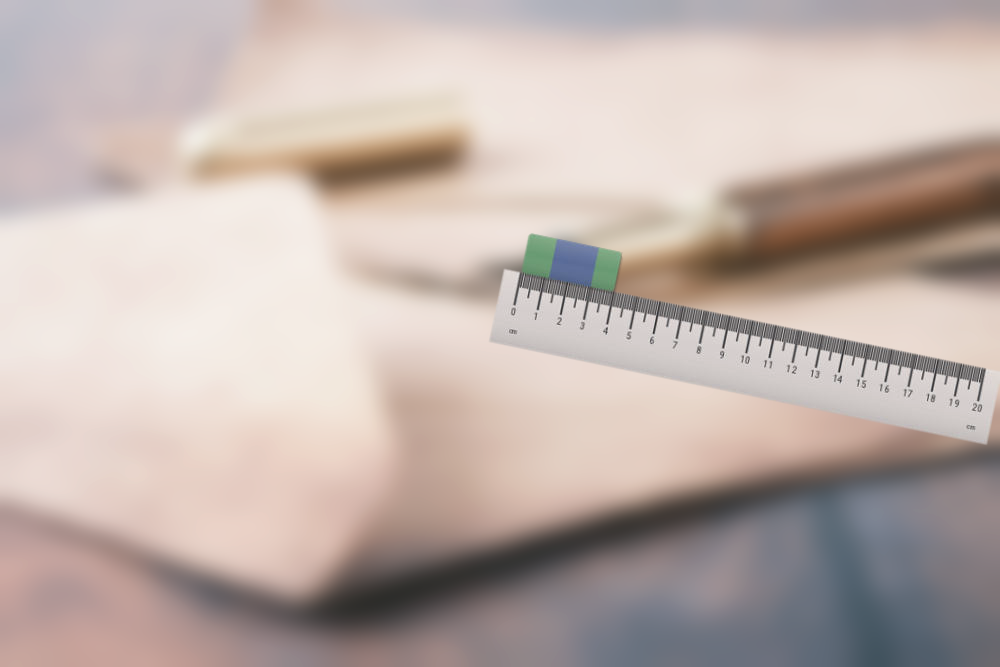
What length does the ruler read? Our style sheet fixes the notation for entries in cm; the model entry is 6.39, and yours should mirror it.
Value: 4
